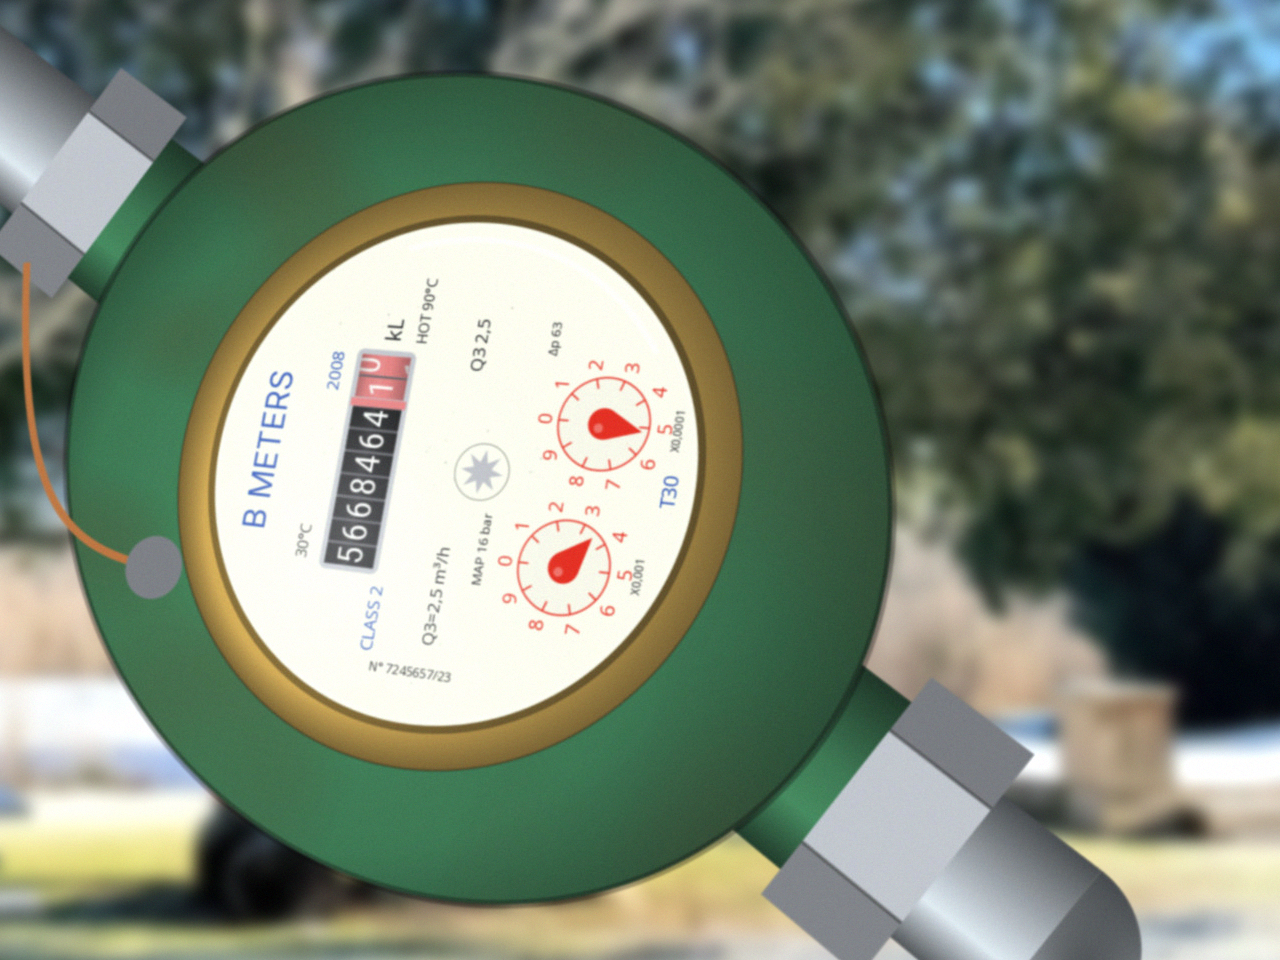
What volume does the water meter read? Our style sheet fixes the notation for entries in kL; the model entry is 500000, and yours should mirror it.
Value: 5668464.1035
